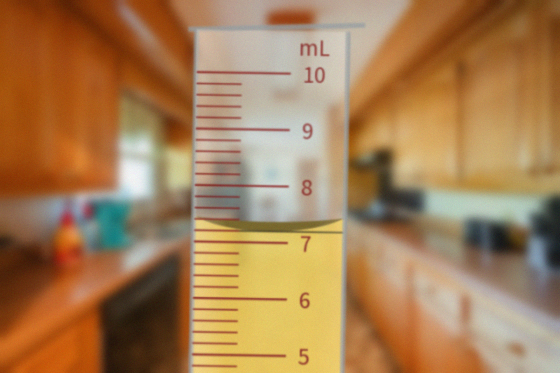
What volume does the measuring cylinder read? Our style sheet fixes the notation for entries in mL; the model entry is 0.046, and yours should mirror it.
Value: 7.2
